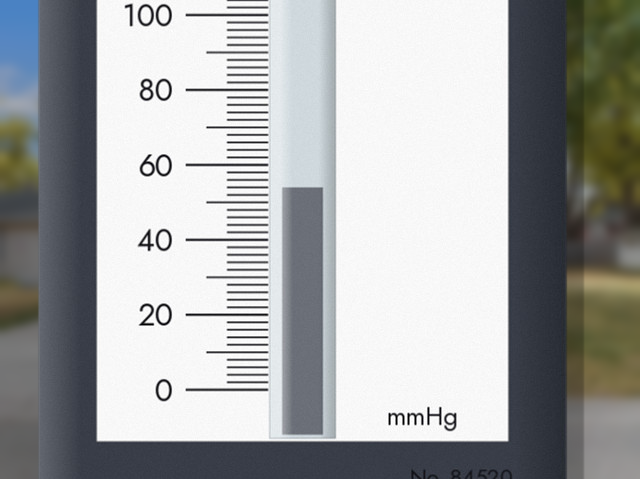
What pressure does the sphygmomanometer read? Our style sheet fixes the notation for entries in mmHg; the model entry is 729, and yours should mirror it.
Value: 54
